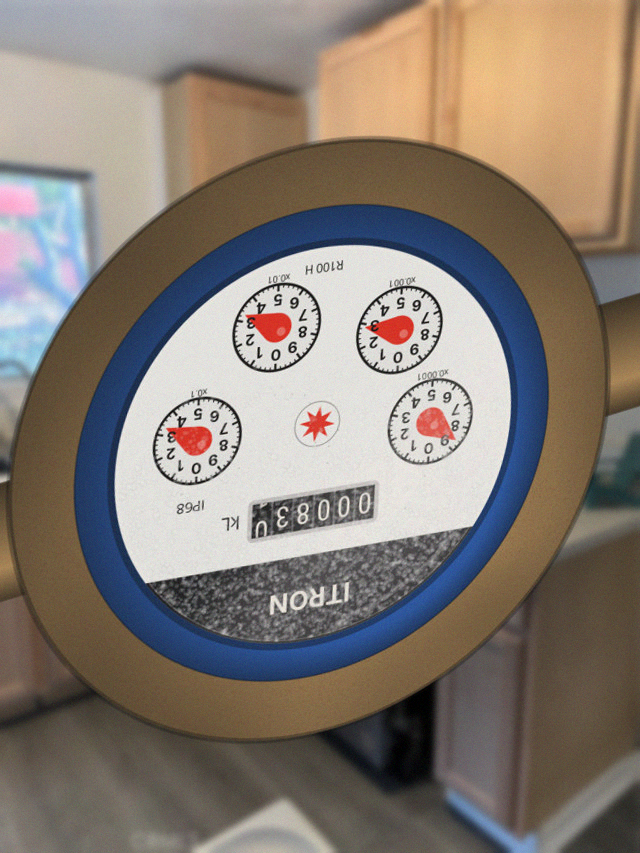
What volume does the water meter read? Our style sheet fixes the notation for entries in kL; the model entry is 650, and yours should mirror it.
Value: 830.3328
